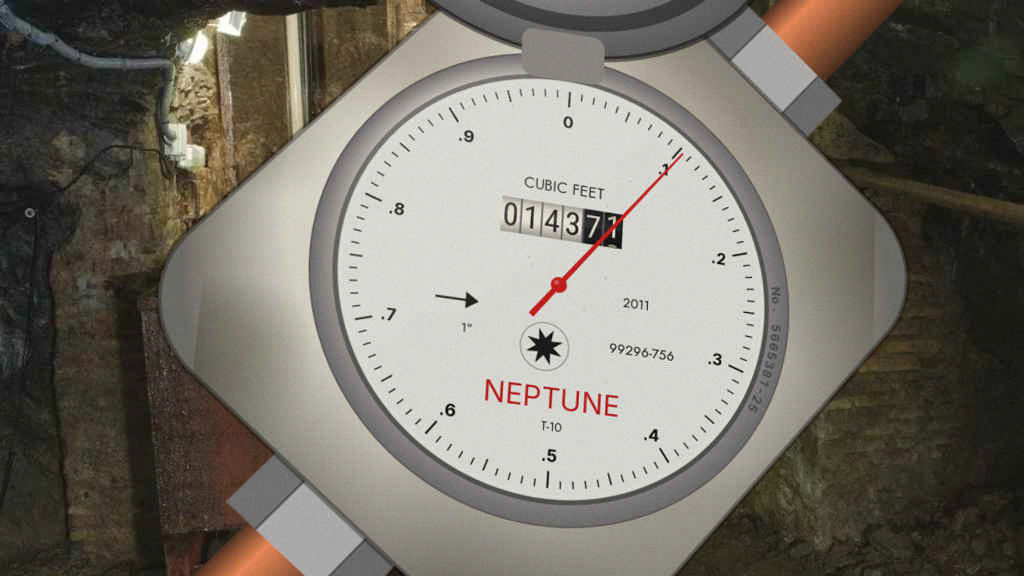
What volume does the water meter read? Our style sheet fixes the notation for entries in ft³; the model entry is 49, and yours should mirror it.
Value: 14371.10
